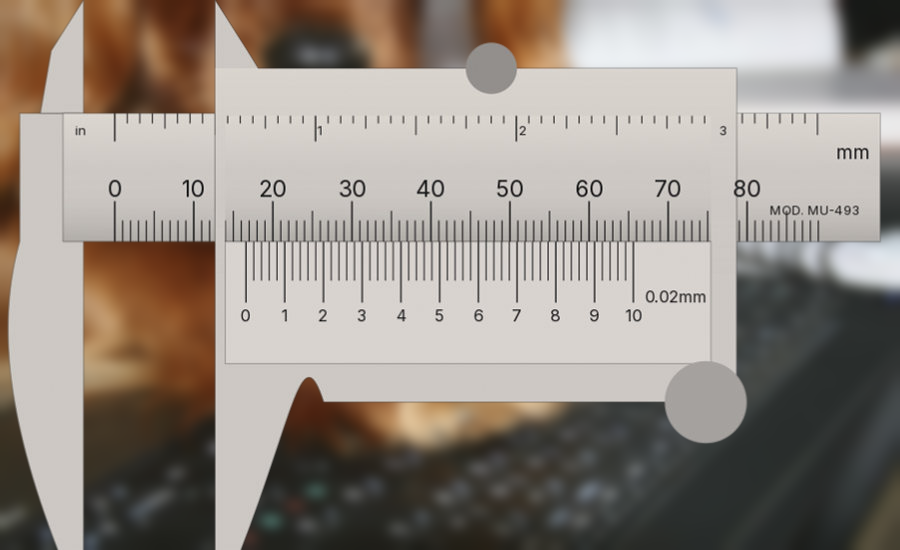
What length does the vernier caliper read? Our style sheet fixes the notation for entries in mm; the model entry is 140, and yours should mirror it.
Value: 16.6
